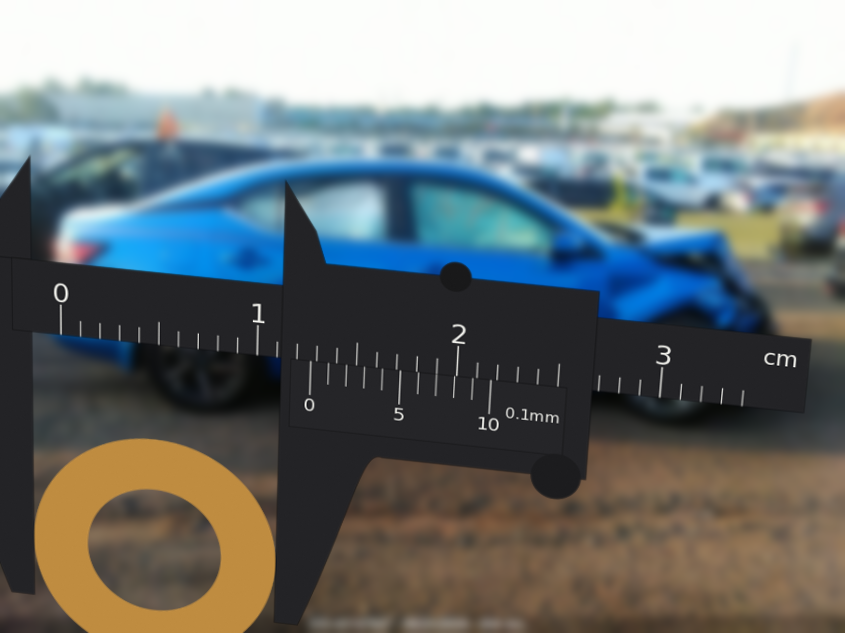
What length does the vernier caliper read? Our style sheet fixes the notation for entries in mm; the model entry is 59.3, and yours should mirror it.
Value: 12.7
